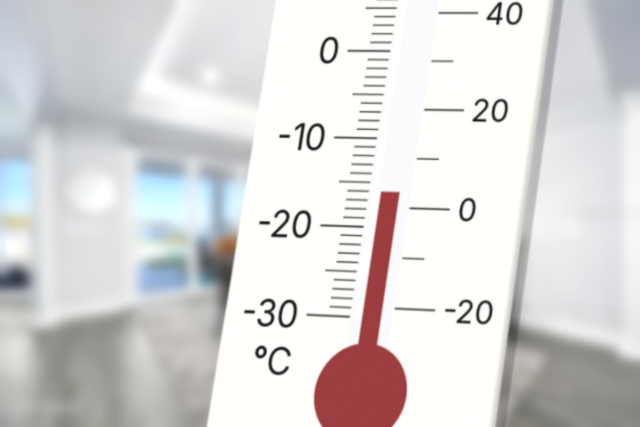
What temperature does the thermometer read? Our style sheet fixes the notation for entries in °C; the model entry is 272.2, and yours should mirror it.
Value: -16
